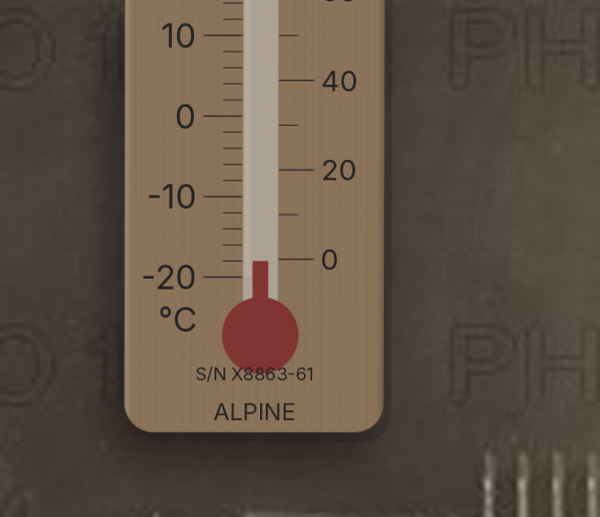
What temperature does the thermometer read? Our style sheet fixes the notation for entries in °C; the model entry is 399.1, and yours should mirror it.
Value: -18
